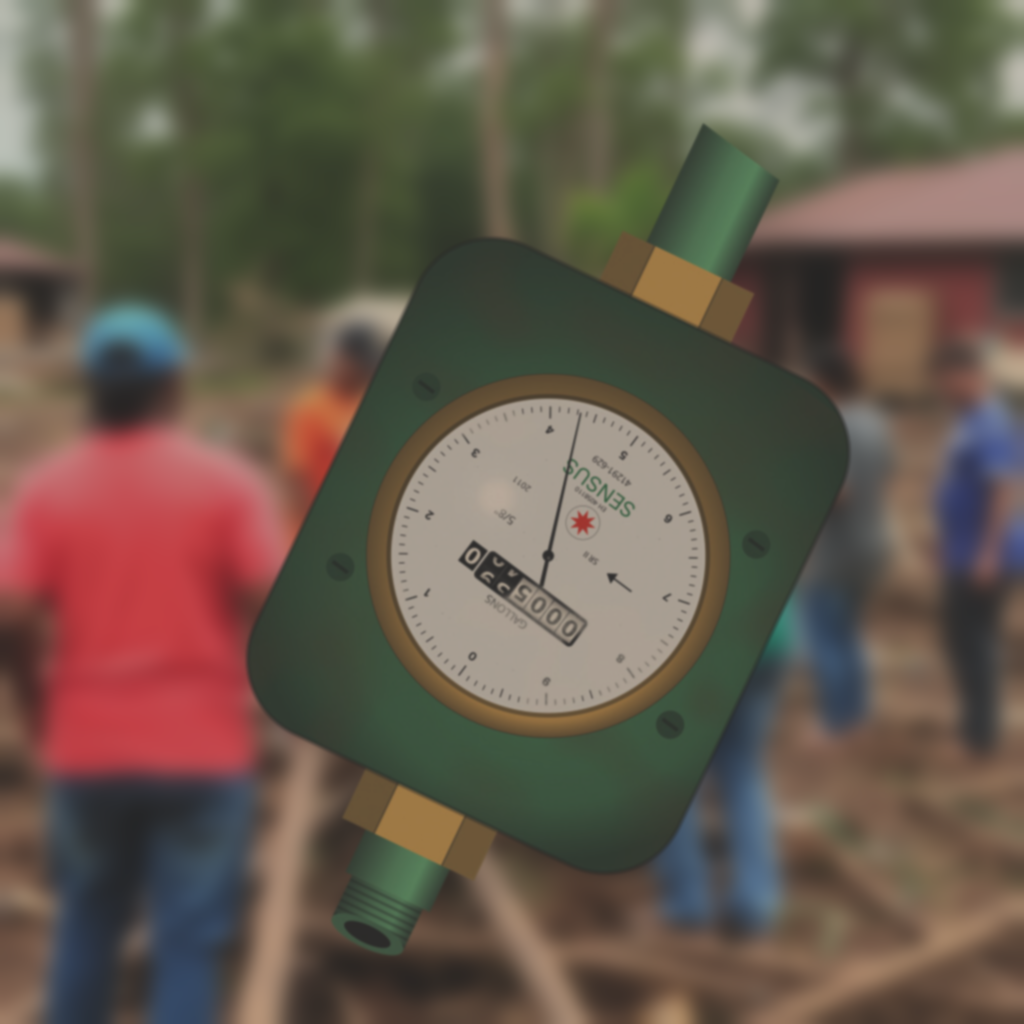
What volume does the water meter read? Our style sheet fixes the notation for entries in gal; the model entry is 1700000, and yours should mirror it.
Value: 5394.3
